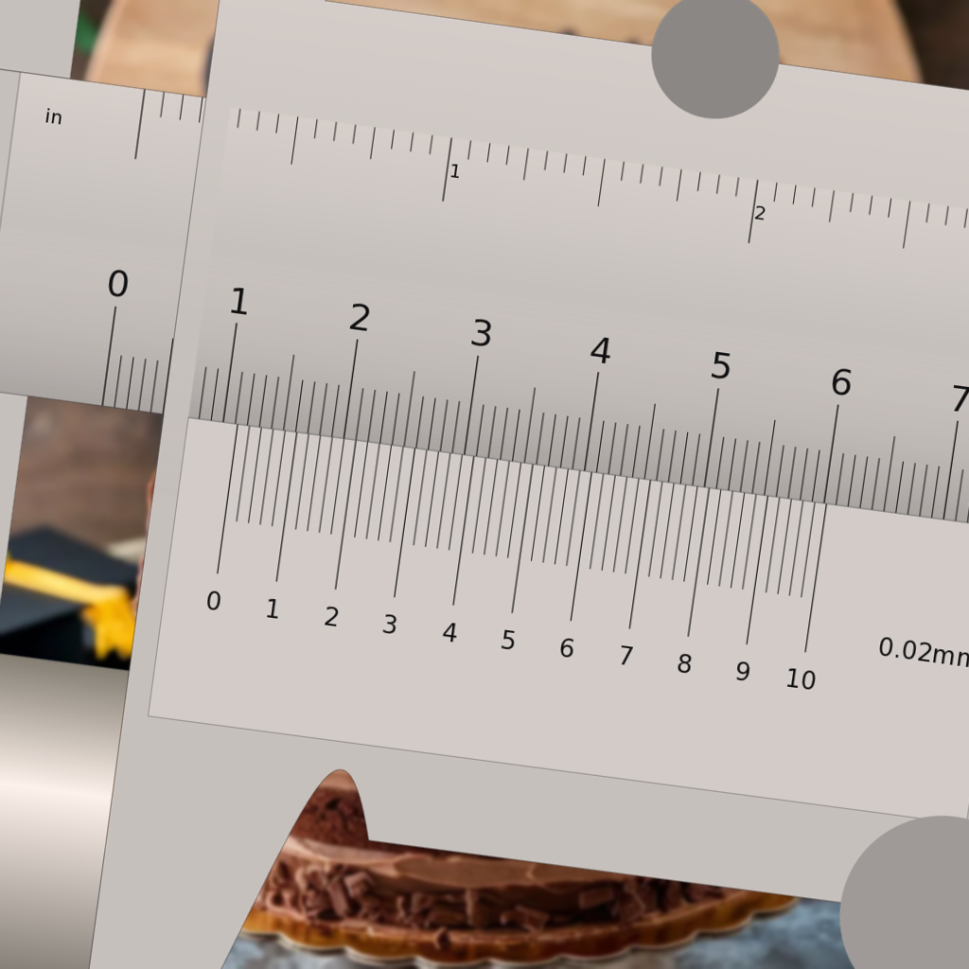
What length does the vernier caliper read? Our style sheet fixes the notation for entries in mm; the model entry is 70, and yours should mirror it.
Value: 11.2
